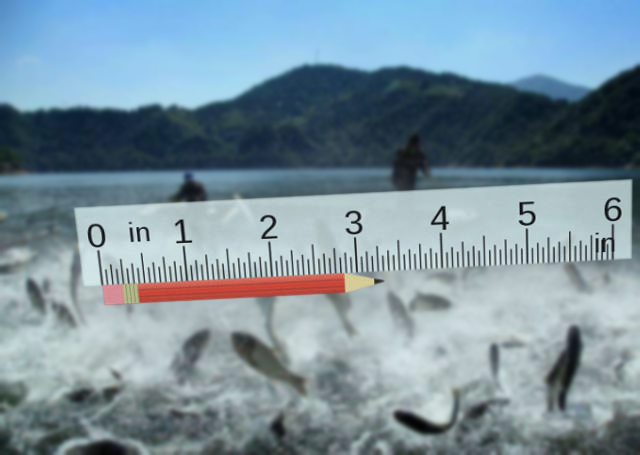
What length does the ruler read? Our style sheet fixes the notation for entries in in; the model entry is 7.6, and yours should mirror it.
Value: 3.3125
